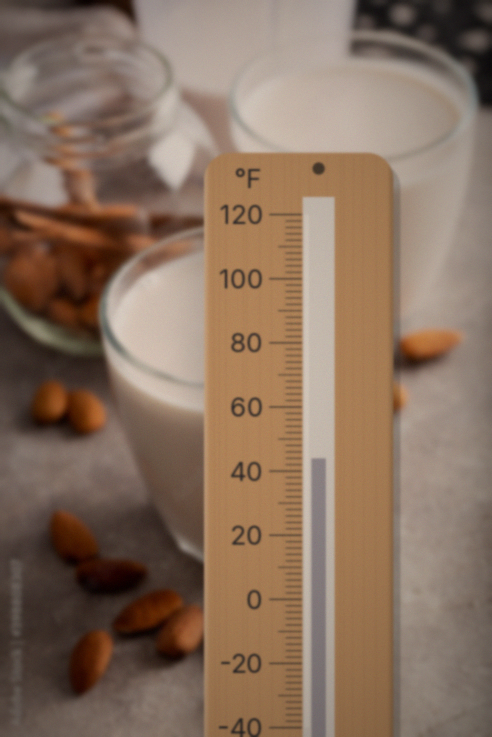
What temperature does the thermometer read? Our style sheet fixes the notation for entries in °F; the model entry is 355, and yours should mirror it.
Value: 44
